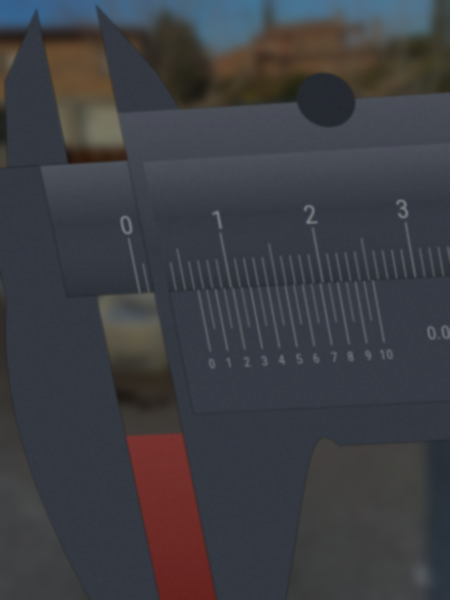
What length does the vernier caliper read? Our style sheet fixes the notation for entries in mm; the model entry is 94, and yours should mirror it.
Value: 6.4
